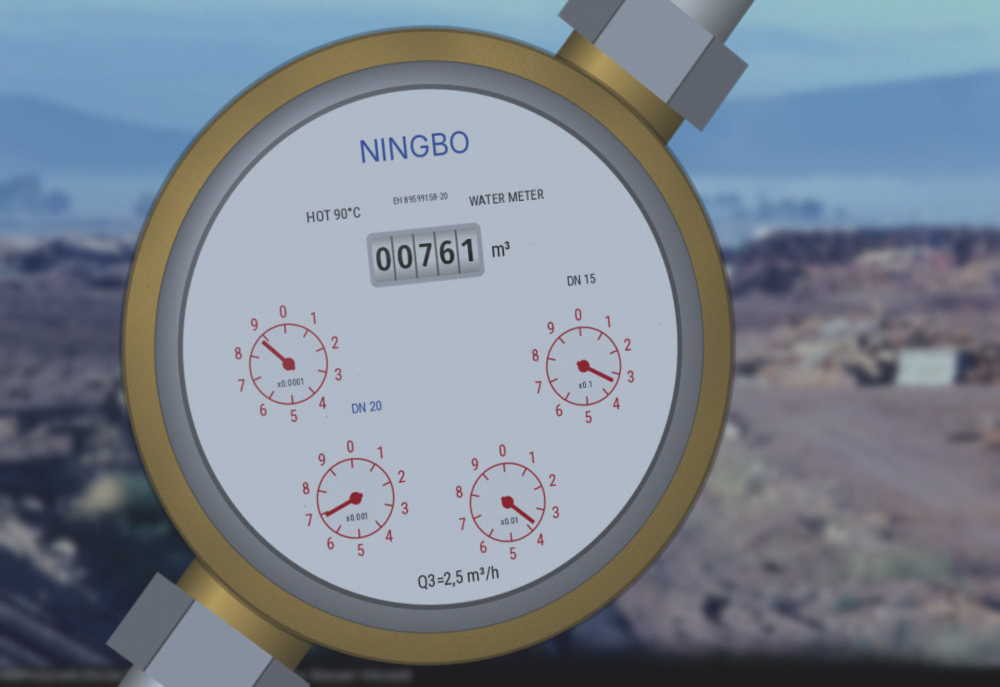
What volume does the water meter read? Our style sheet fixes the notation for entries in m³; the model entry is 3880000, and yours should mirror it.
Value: 761.3368
